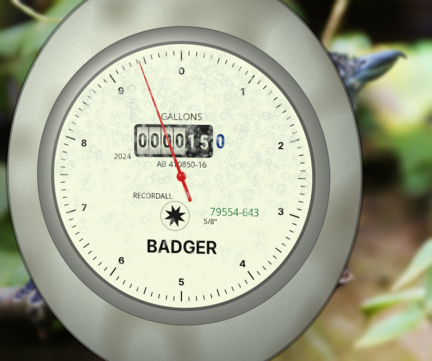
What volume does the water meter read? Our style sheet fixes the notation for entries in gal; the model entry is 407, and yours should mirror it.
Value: 149.4
